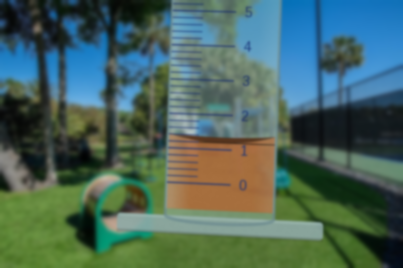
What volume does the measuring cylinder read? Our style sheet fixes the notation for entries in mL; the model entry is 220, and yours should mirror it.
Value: 1.2
